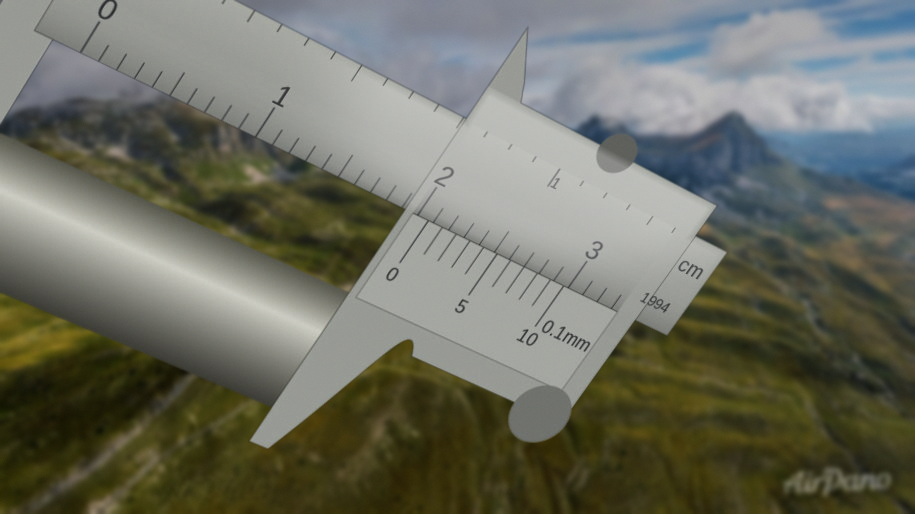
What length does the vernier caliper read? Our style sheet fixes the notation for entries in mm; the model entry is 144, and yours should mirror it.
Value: 20.7
